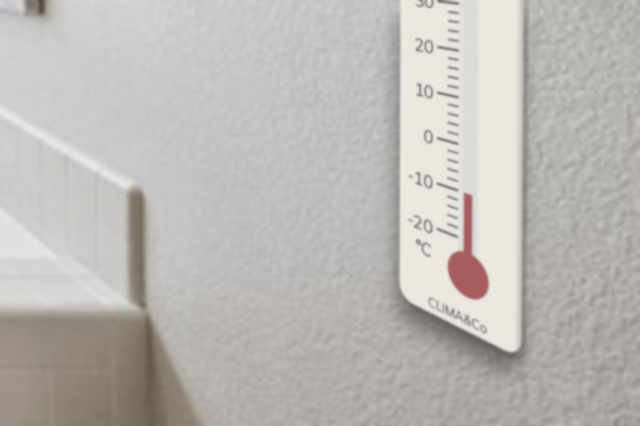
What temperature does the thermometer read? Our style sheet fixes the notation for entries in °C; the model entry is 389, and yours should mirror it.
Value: -10
